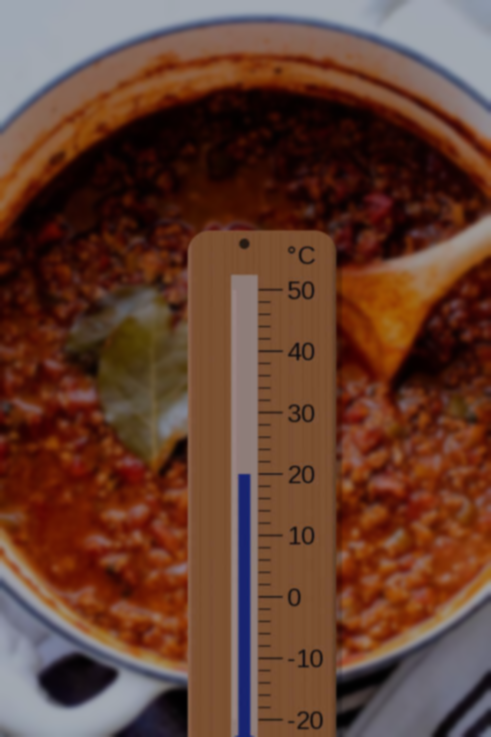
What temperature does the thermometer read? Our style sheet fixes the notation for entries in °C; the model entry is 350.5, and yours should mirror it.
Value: 20
